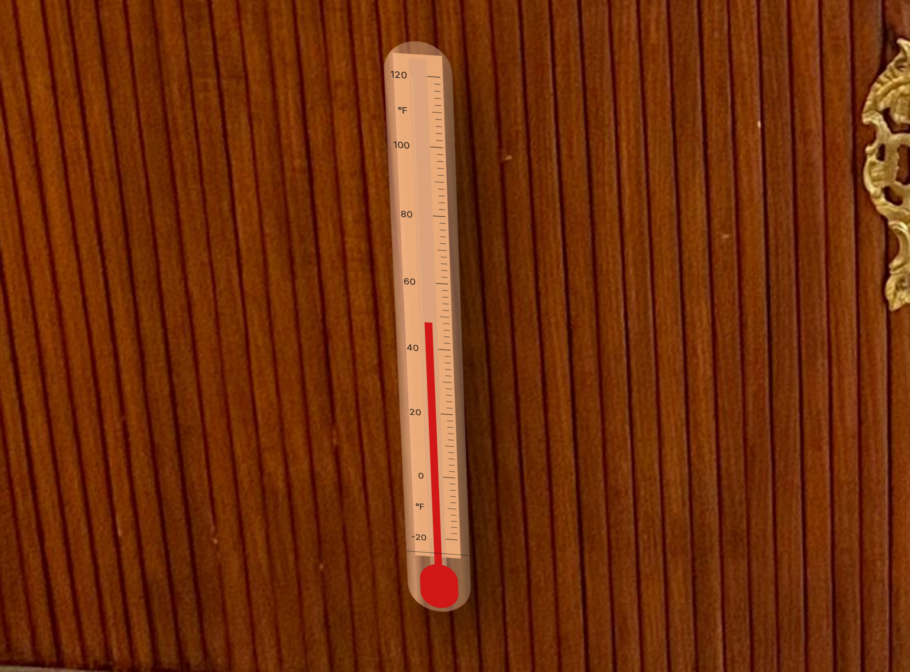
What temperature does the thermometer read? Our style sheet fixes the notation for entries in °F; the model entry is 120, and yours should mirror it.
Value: 48
